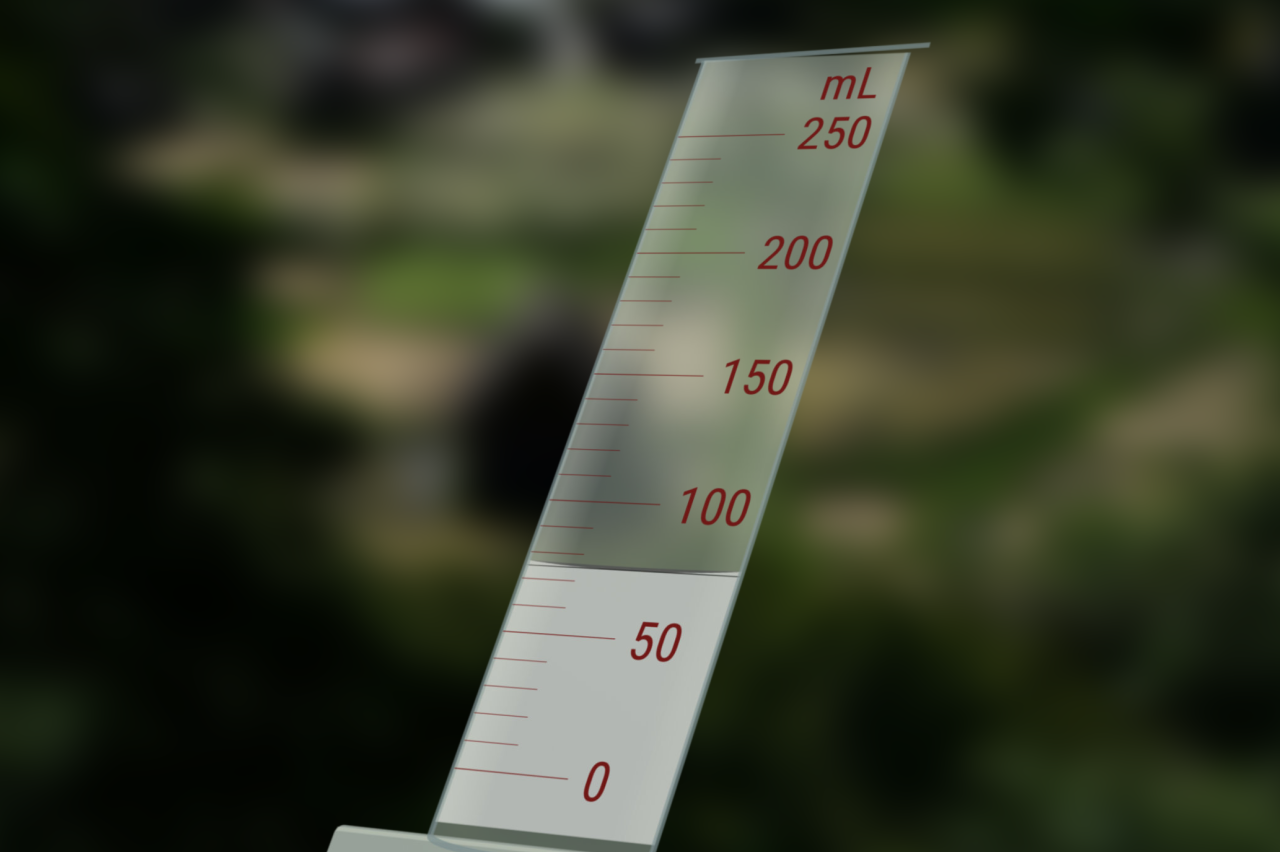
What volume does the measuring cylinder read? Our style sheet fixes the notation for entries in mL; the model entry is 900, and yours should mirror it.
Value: 75
